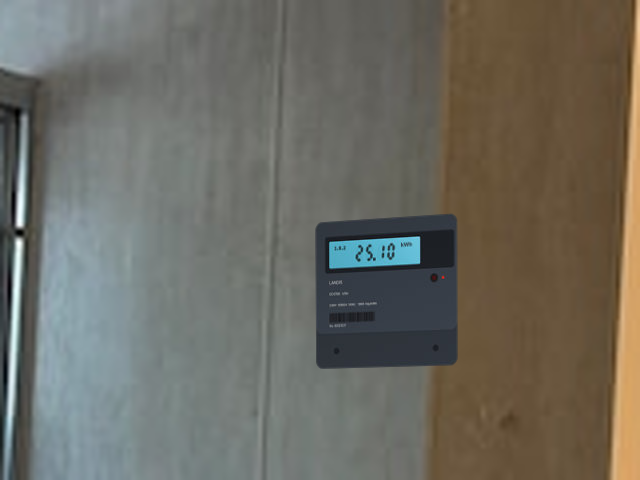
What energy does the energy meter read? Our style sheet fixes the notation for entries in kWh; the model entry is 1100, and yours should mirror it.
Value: 25.10
